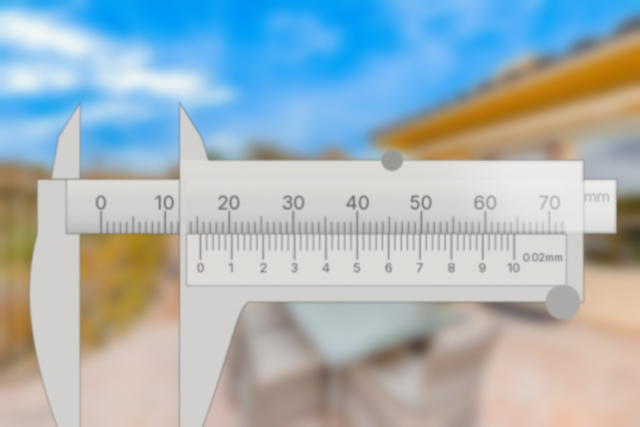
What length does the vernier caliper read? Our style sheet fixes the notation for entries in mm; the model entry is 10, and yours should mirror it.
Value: 15.5
